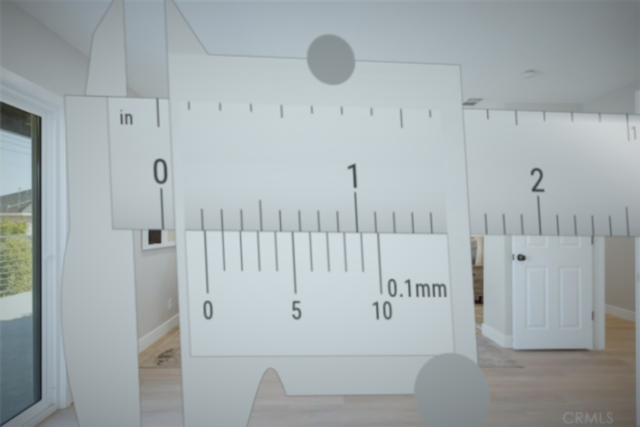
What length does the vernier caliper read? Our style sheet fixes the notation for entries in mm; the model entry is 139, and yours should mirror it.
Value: 2.1
